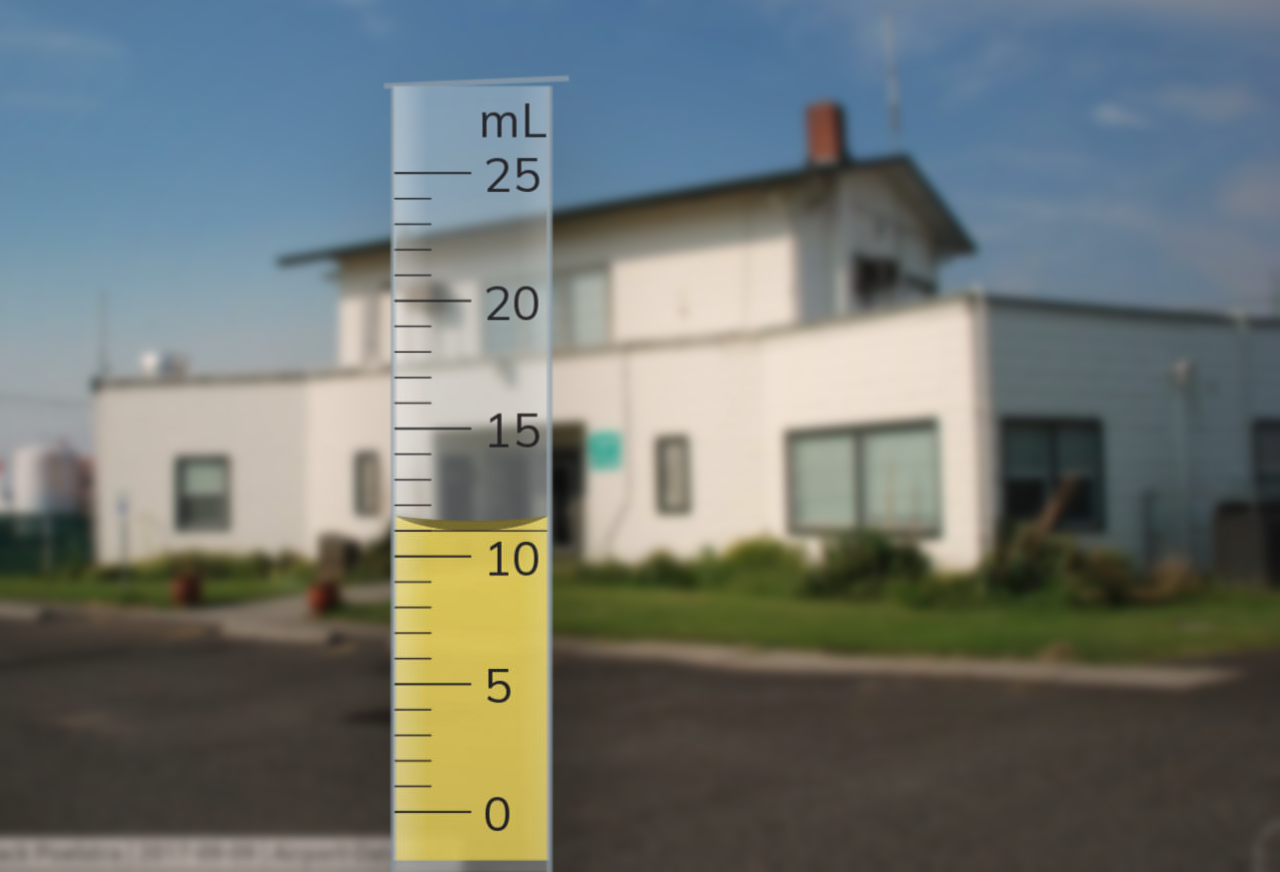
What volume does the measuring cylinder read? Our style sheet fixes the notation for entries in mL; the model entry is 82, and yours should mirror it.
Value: 11
